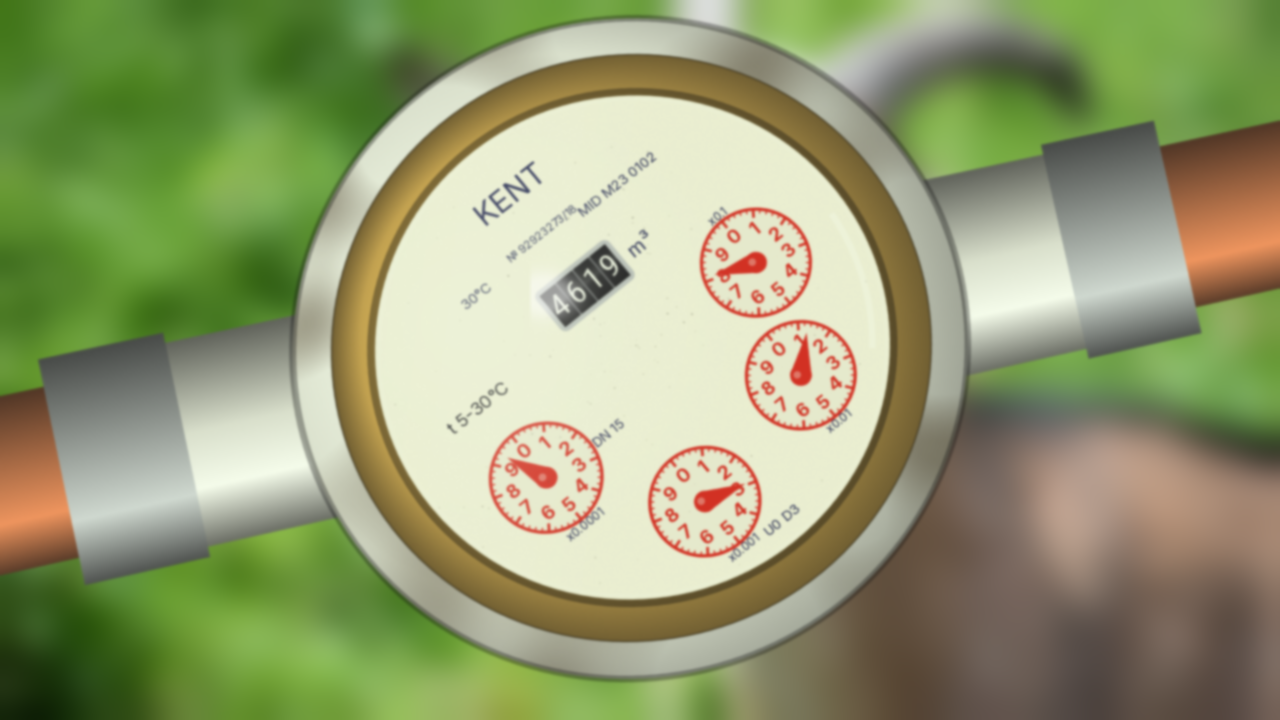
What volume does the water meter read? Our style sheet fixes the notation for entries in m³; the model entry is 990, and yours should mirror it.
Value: 4619.8129
